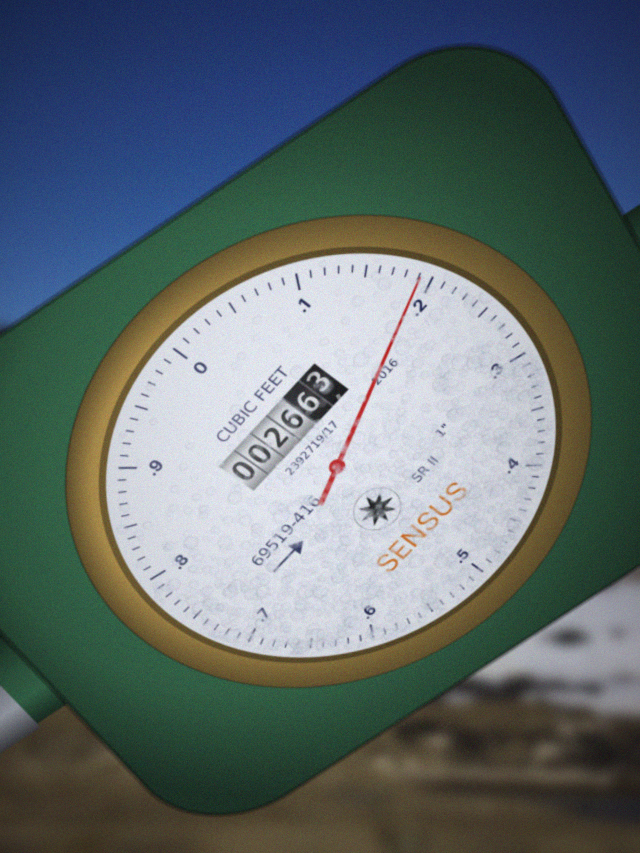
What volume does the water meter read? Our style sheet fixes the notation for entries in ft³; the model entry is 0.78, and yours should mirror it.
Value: 2663.19
